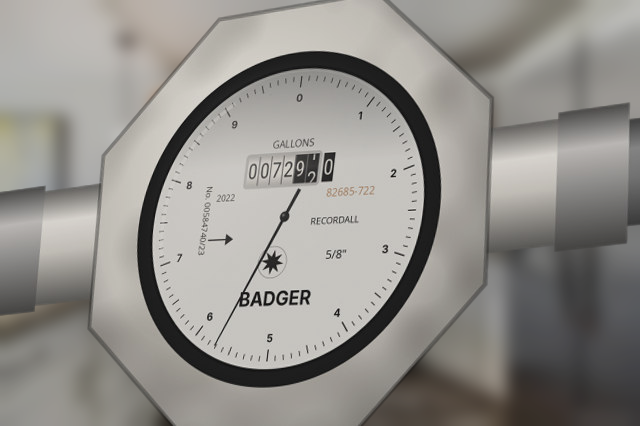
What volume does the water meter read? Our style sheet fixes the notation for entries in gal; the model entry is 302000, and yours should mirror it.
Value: 72915.7
